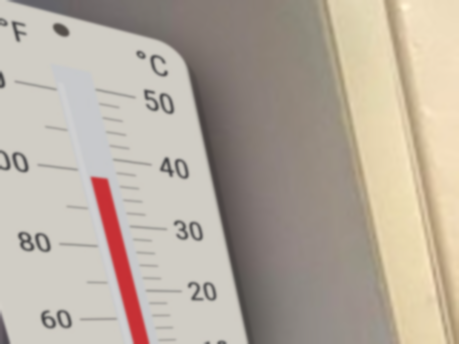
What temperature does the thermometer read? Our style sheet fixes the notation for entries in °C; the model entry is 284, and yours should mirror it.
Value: 37
